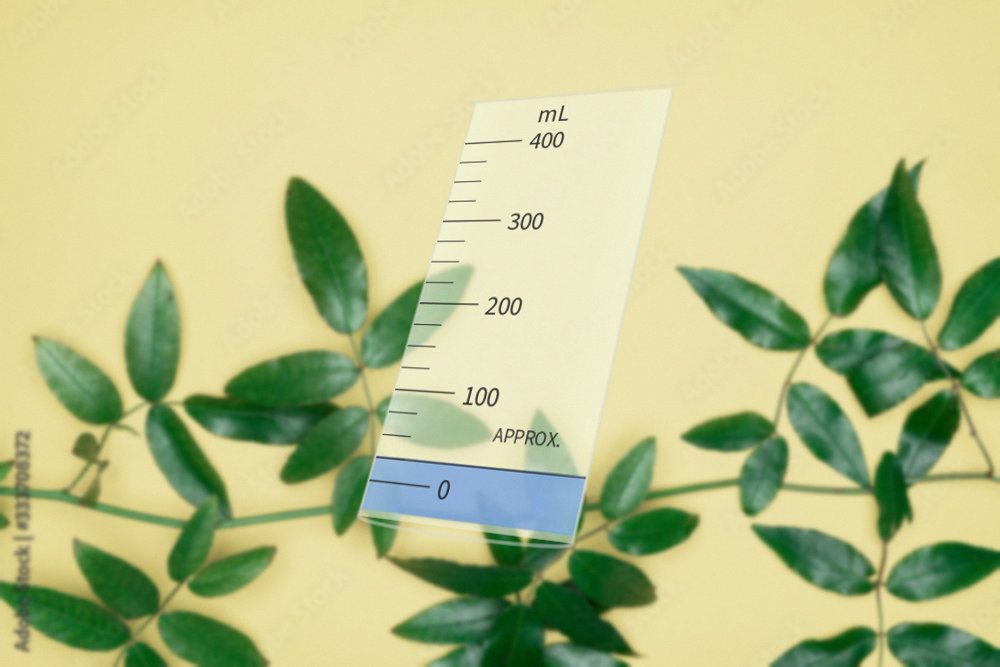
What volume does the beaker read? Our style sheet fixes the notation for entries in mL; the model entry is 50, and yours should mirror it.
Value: 25
